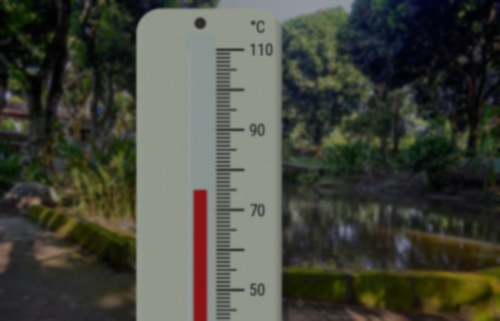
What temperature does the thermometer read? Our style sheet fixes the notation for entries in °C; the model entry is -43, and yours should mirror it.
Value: 75
